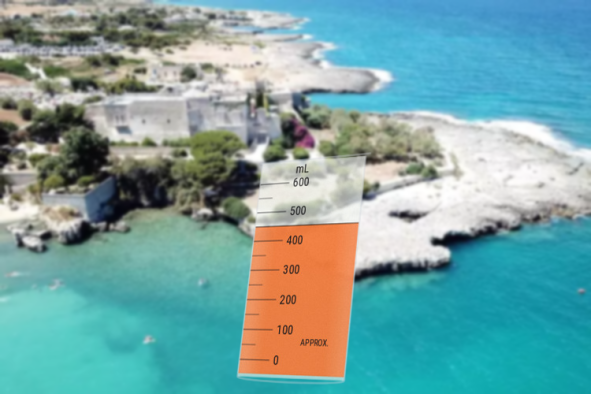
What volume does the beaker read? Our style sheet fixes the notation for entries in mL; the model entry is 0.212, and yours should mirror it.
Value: 450
